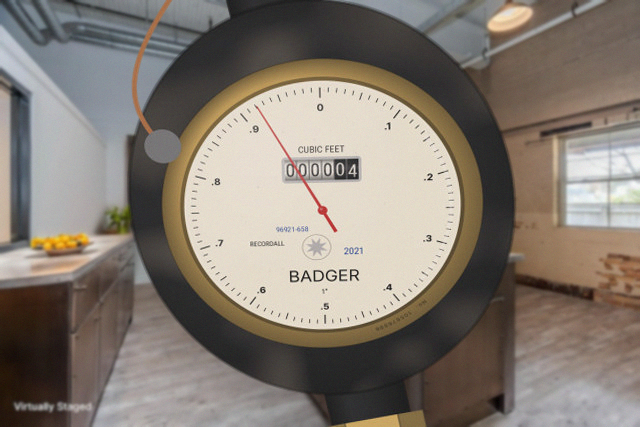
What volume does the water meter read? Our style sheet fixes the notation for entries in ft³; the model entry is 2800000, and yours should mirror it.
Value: 3.92
